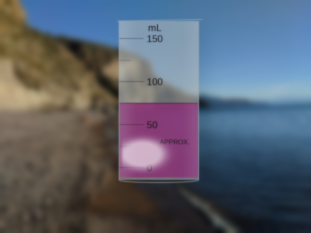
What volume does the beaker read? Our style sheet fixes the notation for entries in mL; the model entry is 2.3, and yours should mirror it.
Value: 75
